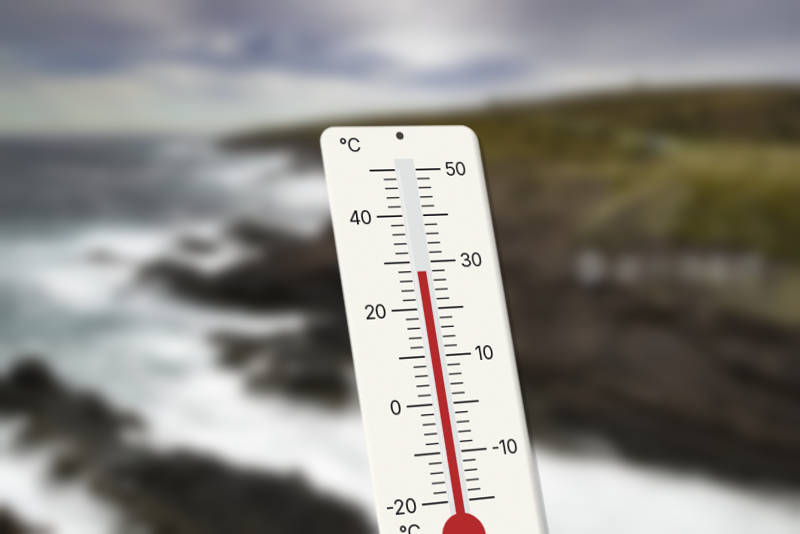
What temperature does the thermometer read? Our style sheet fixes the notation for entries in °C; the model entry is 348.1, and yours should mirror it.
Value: 28
